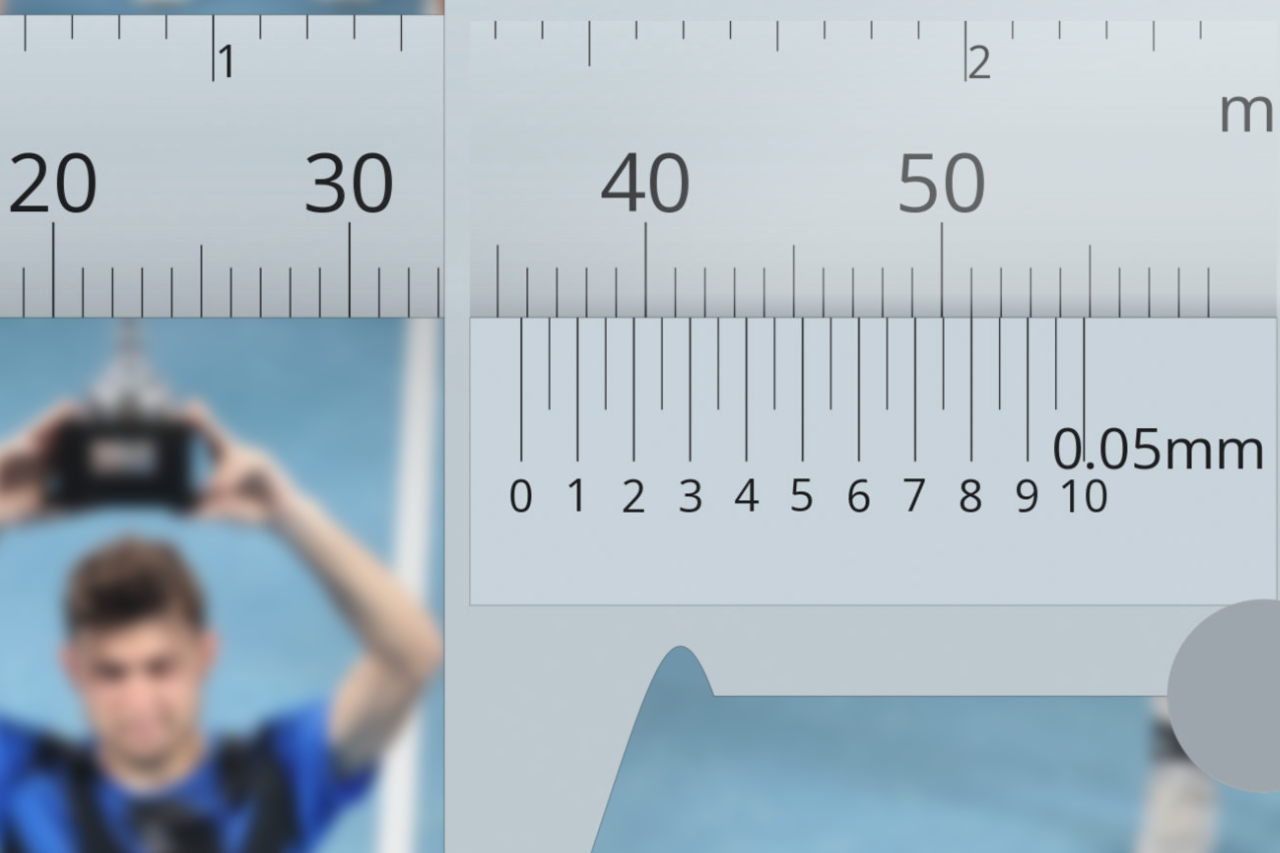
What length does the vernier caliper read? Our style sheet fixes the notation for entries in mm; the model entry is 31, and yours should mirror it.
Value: 35.80
